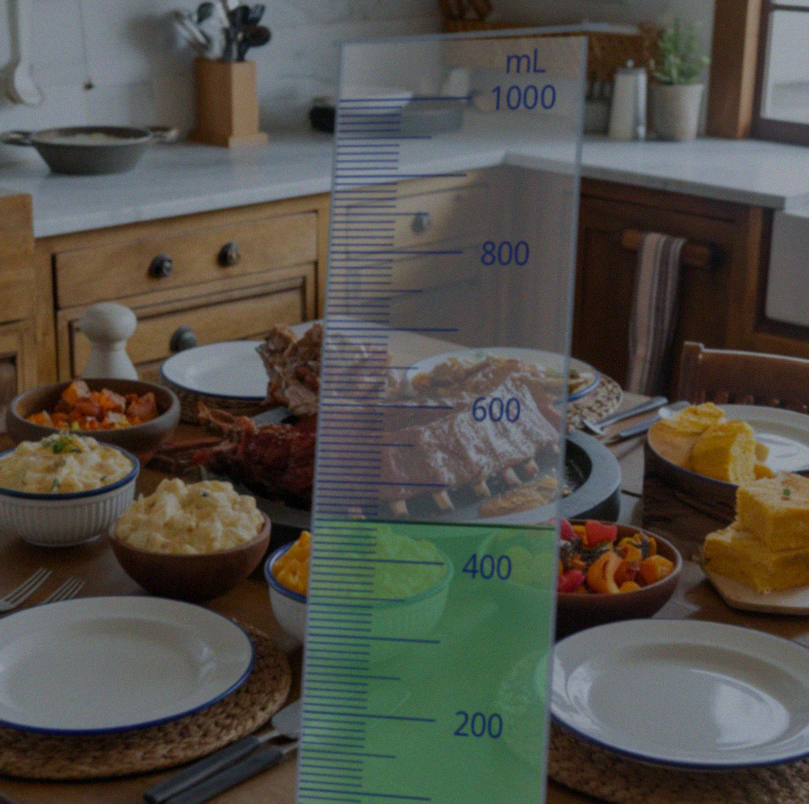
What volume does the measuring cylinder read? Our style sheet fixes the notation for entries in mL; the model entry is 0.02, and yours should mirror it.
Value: 450
